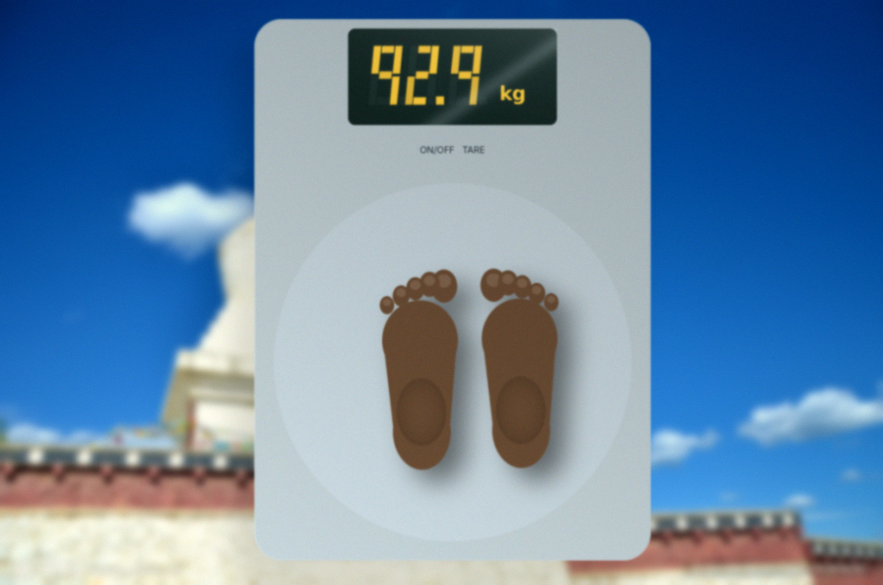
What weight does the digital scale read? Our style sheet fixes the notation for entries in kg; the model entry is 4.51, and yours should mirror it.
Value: 92.9
